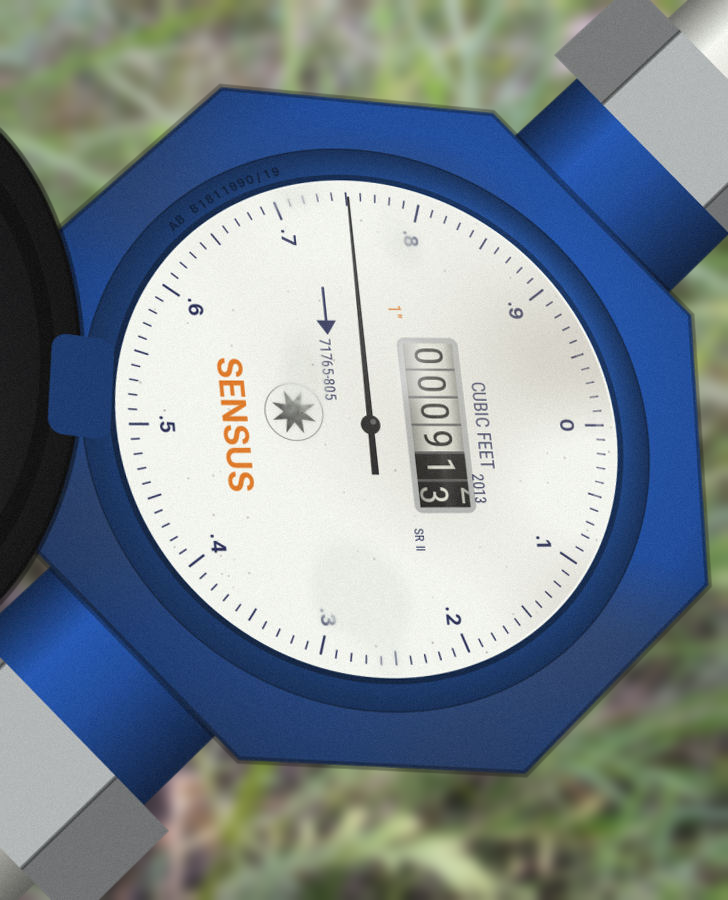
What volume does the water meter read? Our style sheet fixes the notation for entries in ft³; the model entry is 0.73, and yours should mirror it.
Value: 912.75
